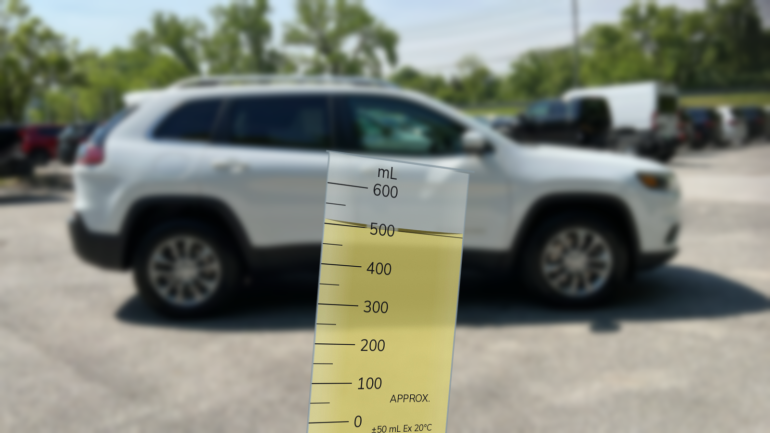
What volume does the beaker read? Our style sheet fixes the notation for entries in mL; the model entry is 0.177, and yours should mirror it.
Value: 500
